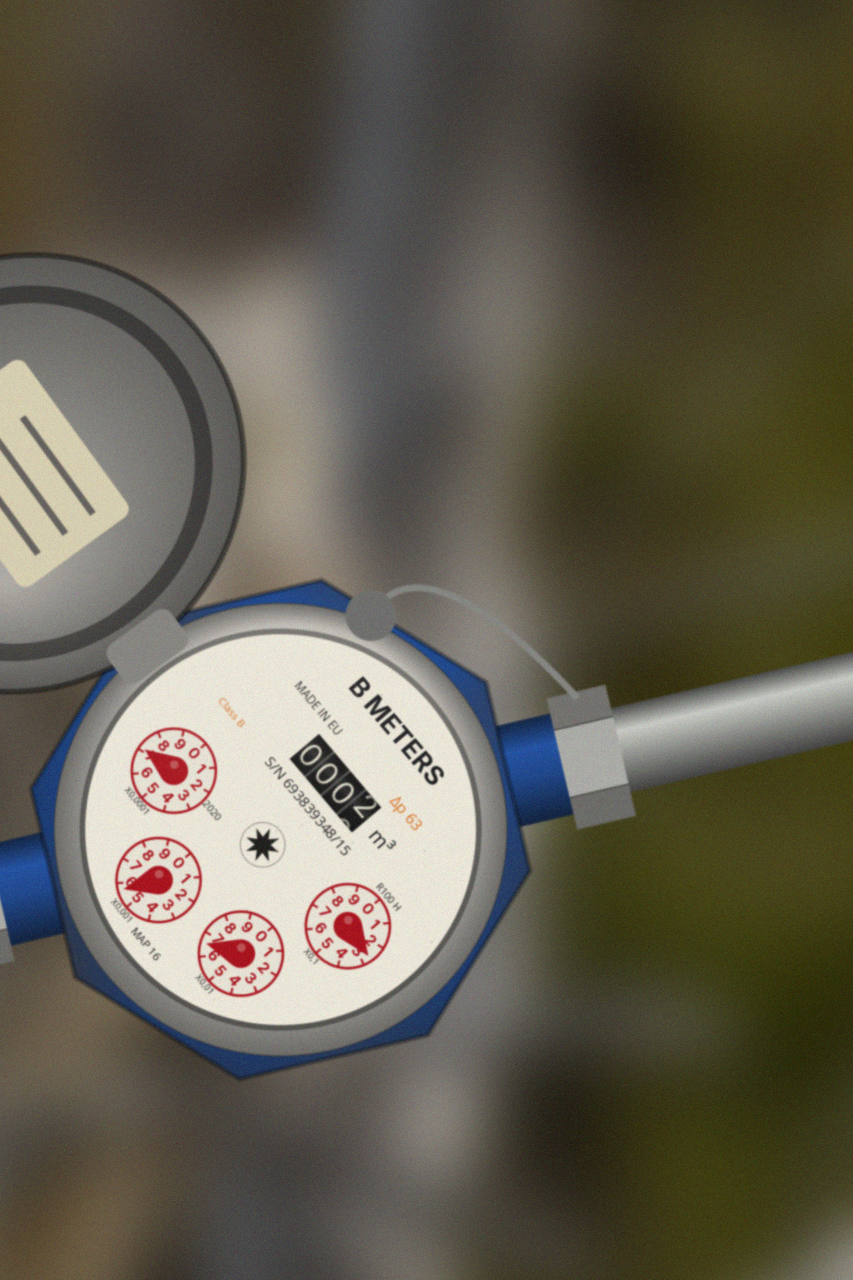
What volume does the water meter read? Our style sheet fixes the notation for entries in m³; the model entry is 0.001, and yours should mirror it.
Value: 2.2657
